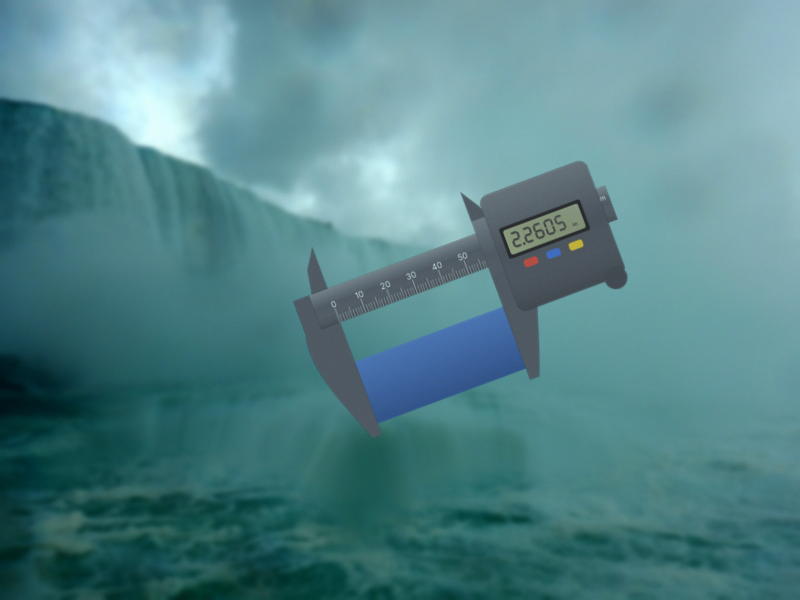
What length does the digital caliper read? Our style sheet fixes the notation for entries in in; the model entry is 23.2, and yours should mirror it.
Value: 2.2605
